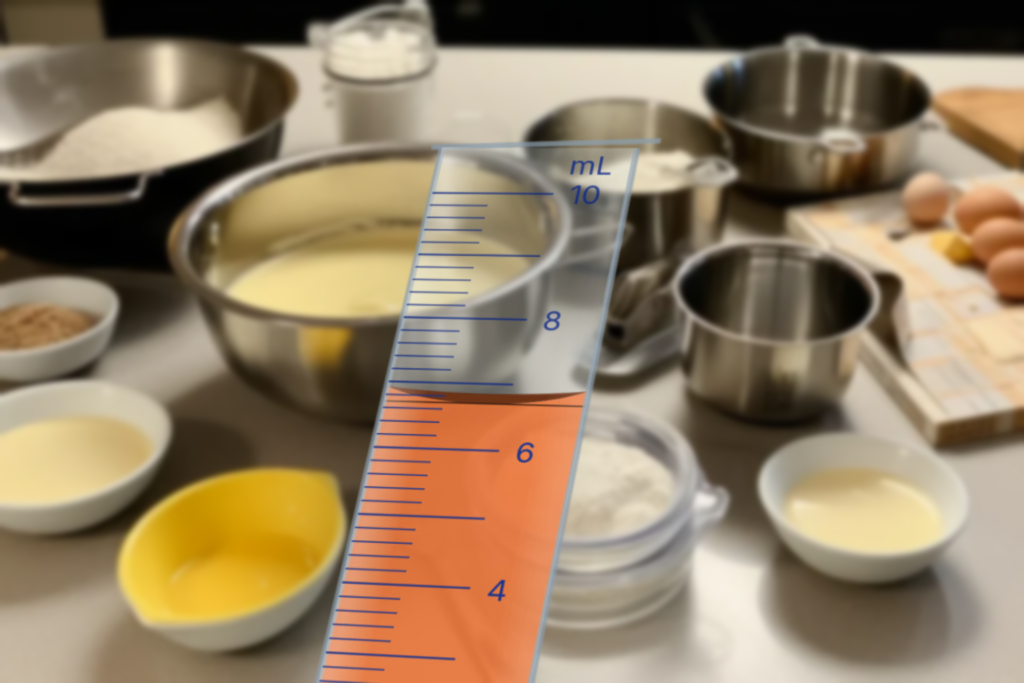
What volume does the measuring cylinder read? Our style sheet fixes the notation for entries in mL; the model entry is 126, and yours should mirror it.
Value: 6.7
